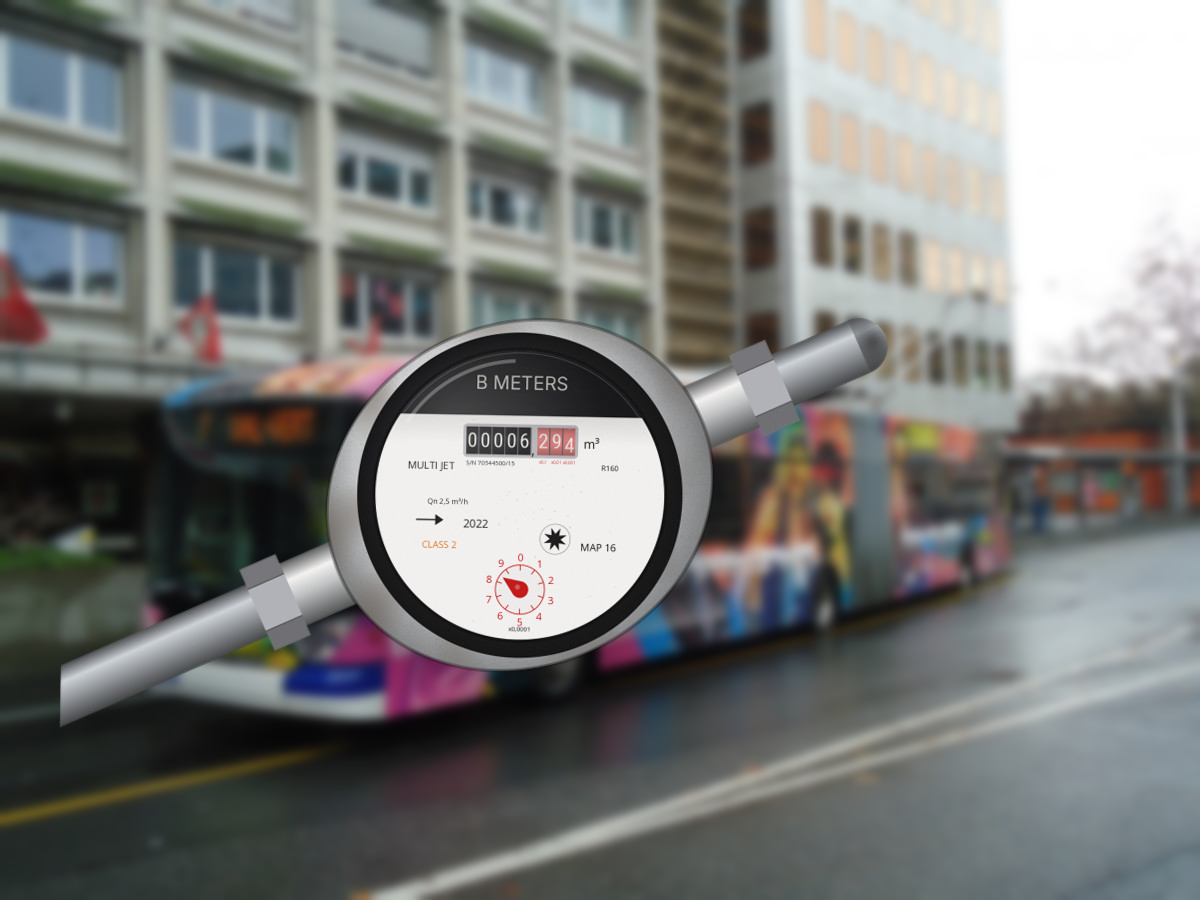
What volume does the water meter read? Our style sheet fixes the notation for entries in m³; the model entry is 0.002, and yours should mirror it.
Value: 6.2938
